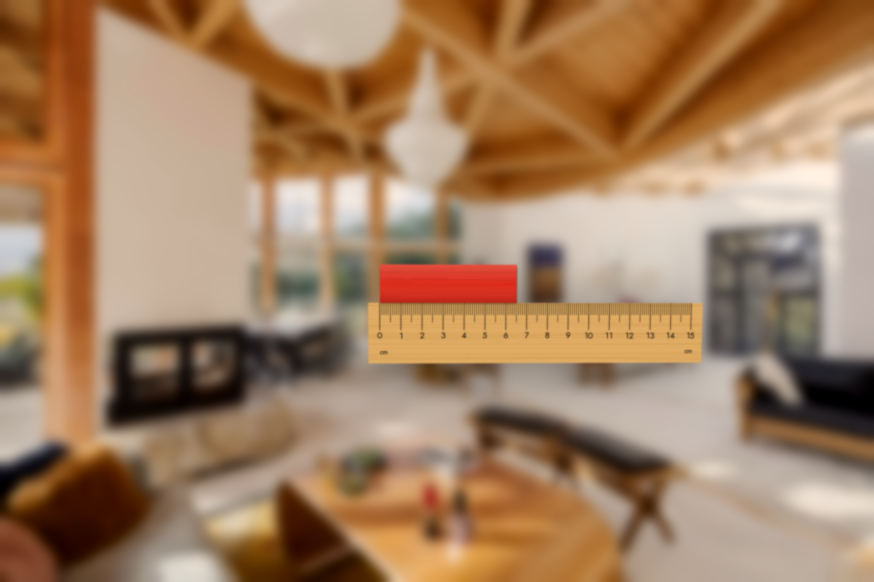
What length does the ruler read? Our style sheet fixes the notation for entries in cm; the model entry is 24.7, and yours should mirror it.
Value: 6.5
